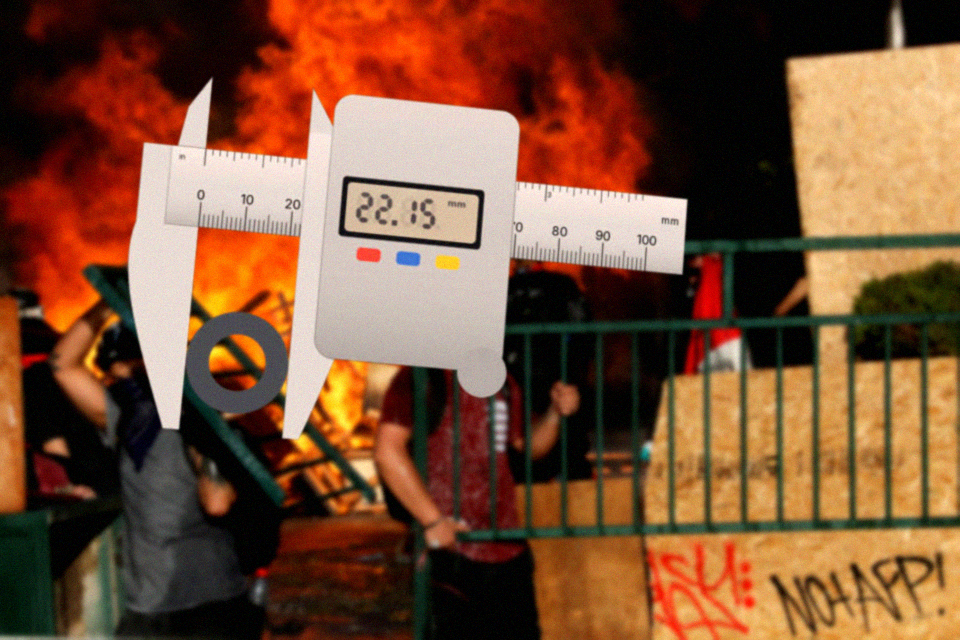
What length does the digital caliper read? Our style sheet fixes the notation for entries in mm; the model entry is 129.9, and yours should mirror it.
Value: 22.15
